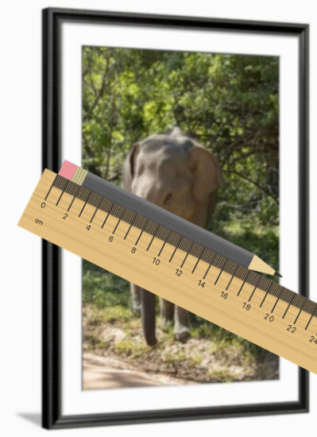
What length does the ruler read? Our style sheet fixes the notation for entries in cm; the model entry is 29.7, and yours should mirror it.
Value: 19.5
